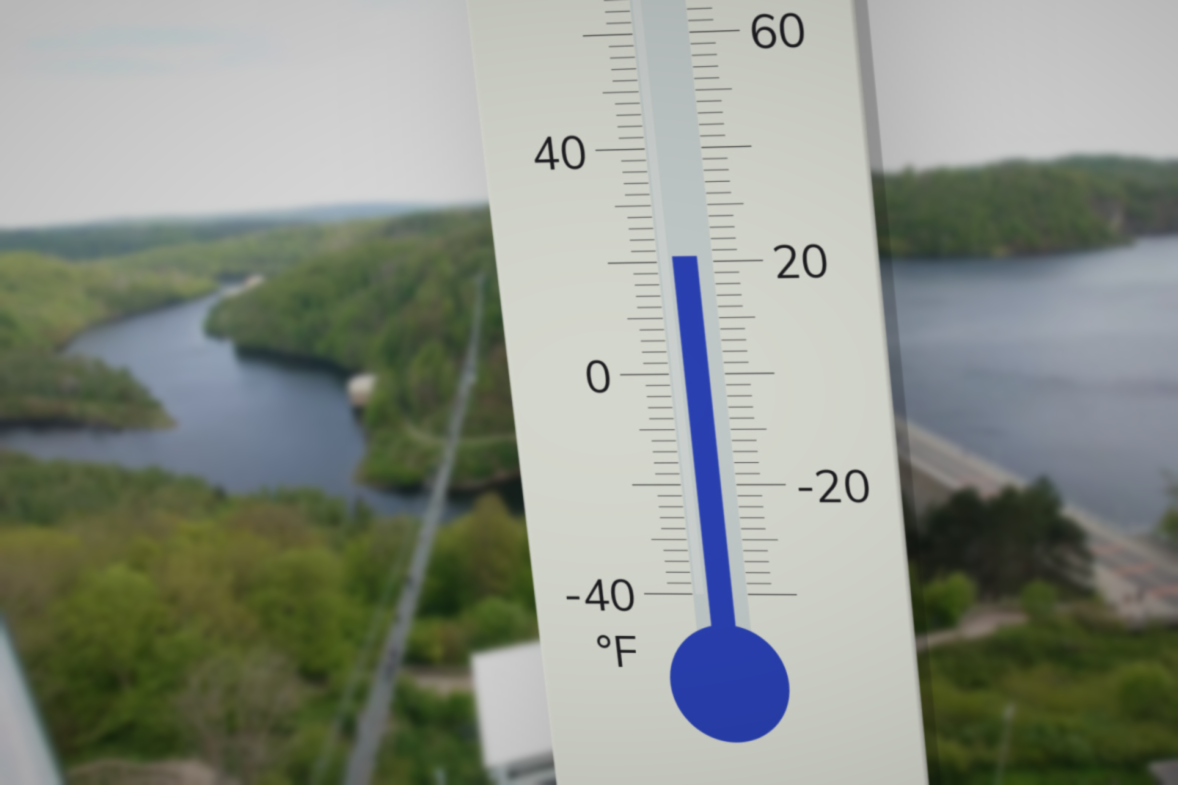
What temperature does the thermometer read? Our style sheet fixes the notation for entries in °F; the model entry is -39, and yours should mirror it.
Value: 21
